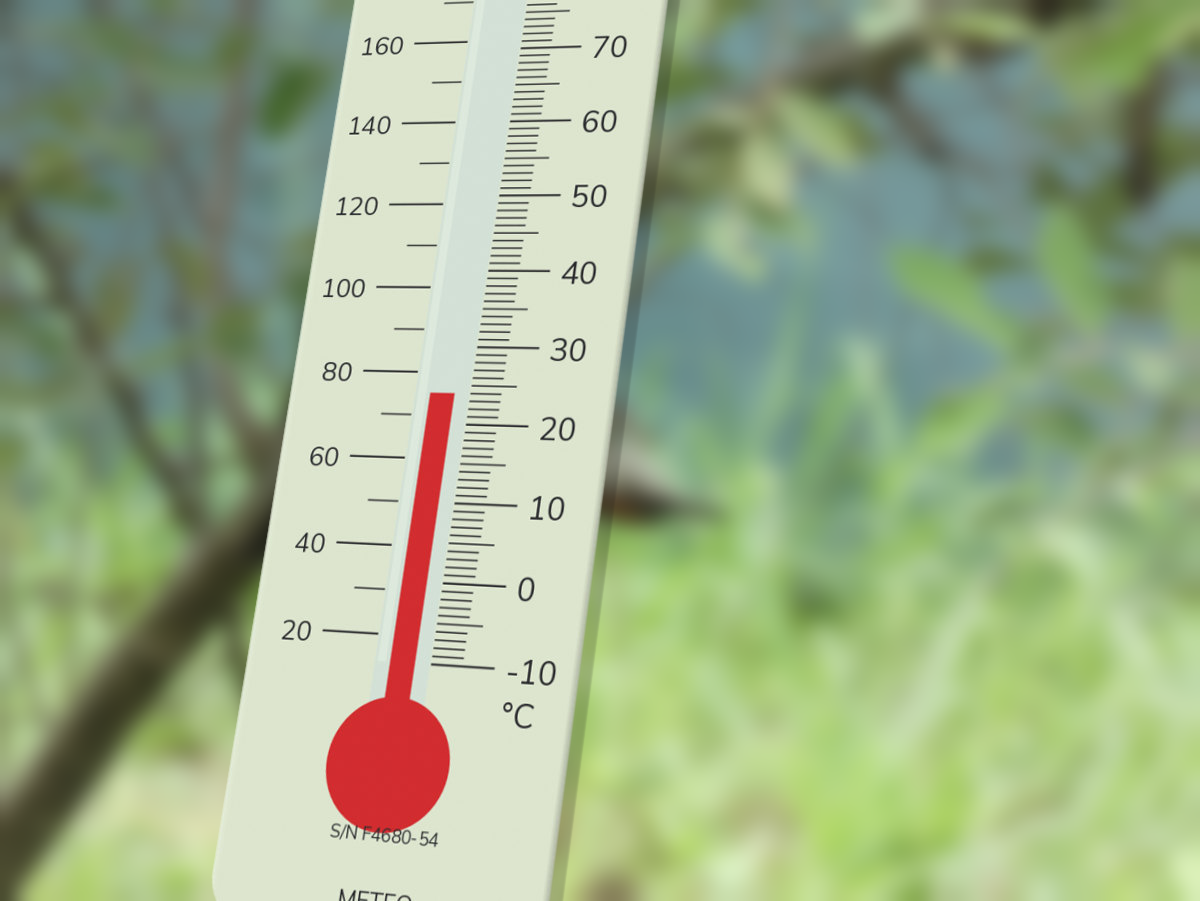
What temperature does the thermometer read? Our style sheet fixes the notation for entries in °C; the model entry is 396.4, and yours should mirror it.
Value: 24
